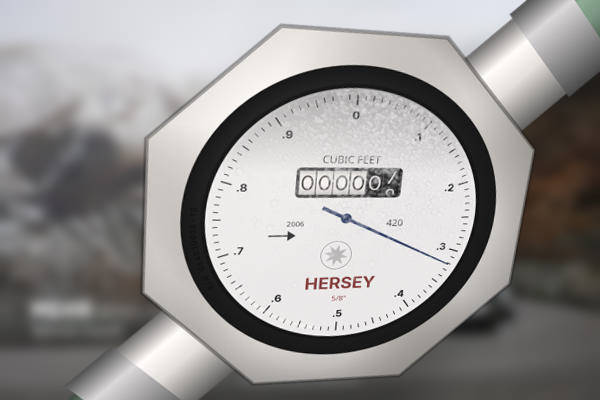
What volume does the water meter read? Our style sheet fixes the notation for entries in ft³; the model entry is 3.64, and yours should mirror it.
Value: 7.32
